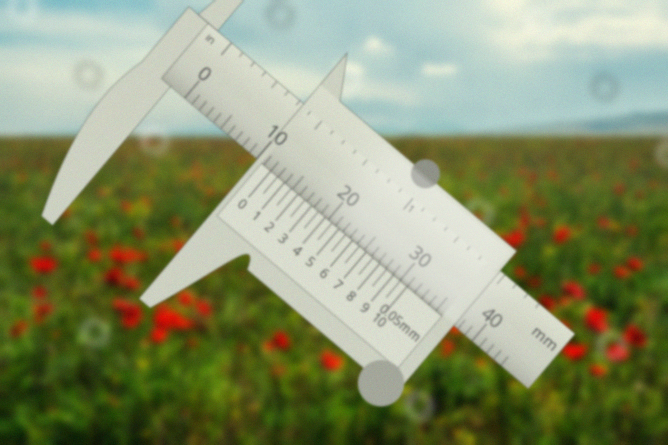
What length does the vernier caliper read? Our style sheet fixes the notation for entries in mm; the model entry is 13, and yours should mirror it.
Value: 12.0
